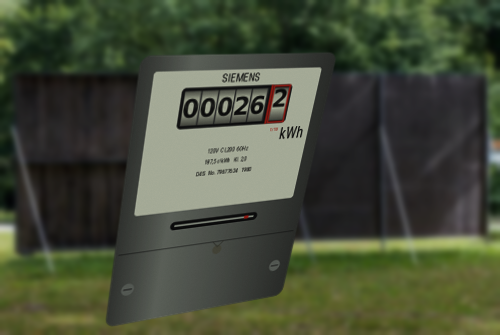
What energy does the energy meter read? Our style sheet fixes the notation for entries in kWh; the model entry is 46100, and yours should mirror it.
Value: 26.2
